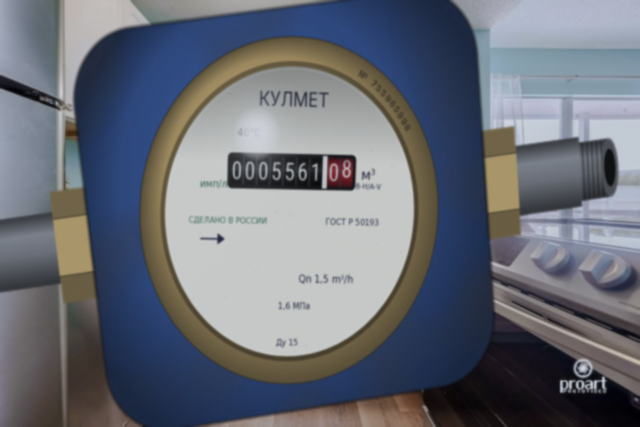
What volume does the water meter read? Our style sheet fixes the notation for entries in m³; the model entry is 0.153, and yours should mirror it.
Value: 5561.08
